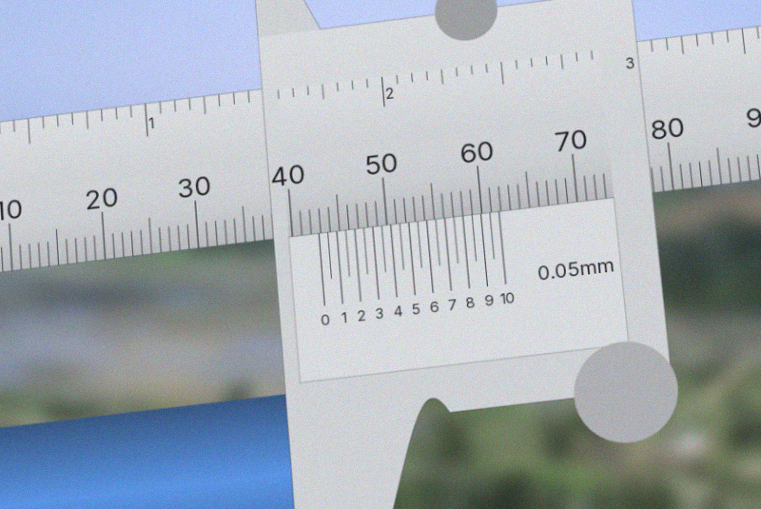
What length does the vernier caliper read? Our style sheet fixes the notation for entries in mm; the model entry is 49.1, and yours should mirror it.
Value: 42.8
